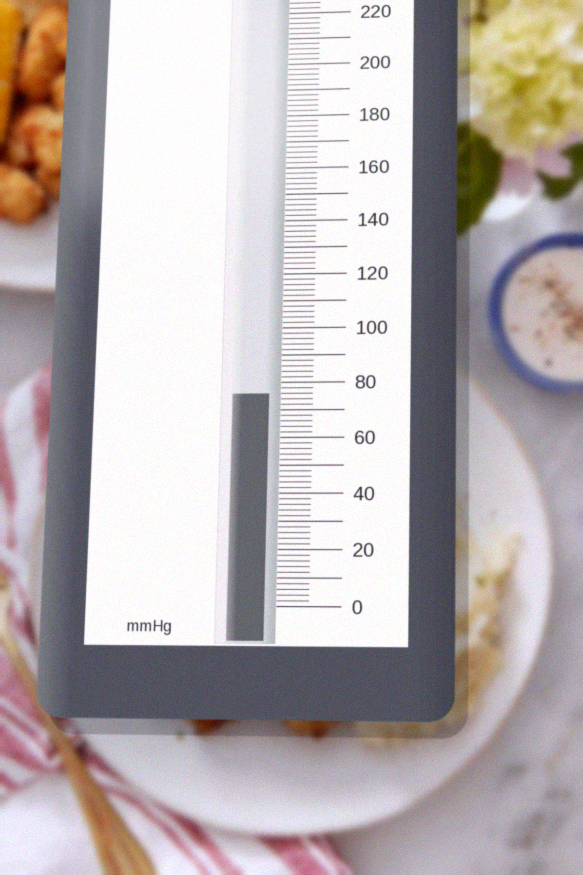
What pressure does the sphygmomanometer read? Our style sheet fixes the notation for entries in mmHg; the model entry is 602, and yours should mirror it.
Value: 76
